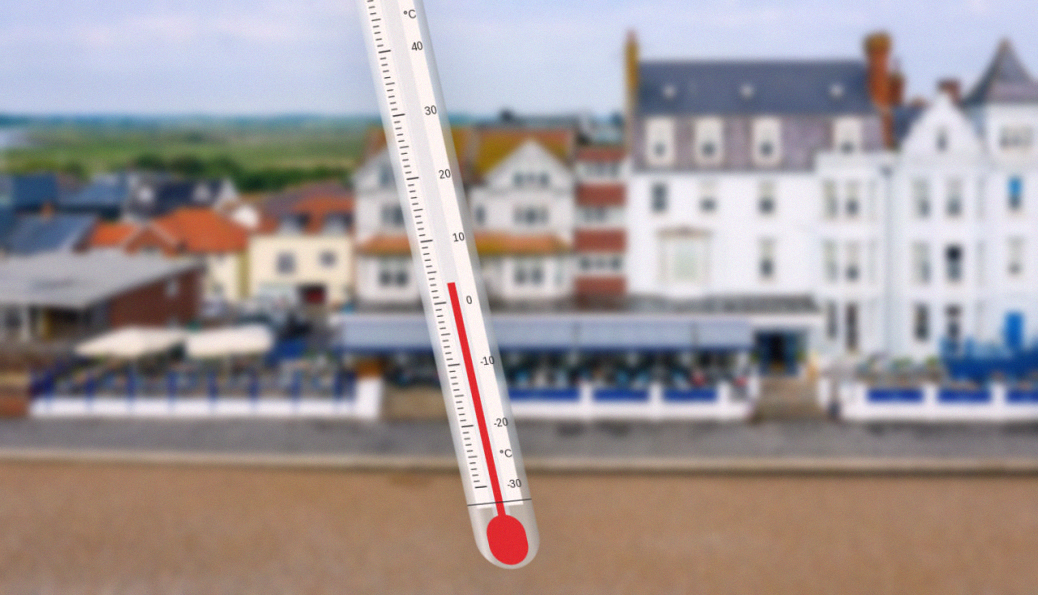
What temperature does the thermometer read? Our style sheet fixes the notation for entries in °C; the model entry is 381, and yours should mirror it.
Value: 3
